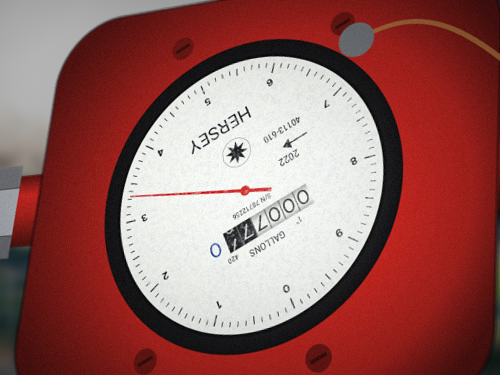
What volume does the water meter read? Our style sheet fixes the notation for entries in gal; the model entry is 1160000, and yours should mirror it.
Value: 7773.3
